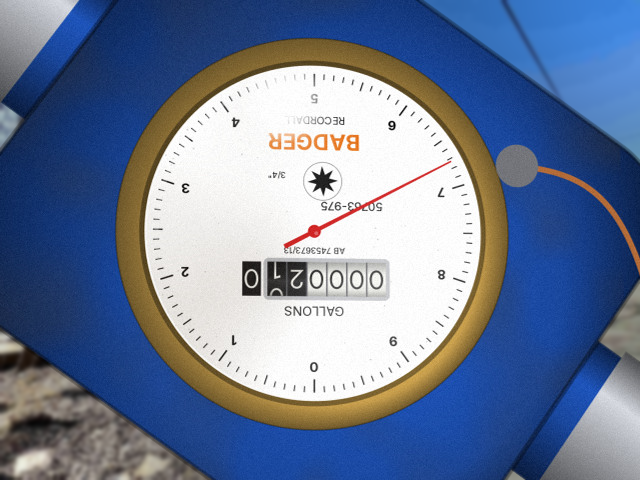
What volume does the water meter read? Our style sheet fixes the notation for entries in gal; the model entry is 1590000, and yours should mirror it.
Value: 206.7
